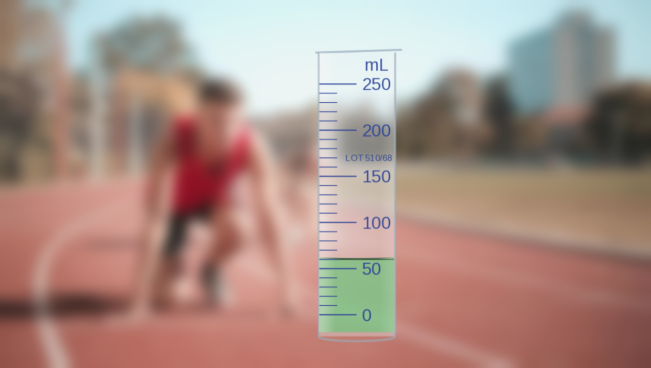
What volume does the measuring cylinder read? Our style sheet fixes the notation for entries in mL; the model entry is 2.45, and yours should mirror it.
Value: 60
